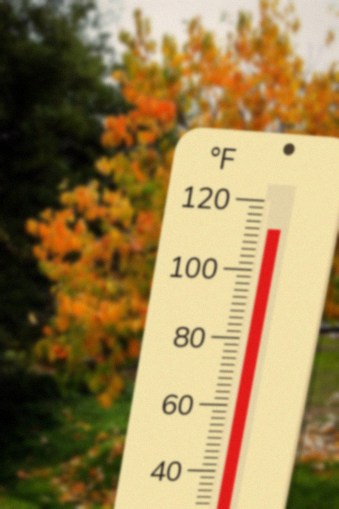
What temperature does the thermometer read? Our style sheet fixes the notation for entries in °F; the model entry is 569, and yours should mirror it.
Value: 112
